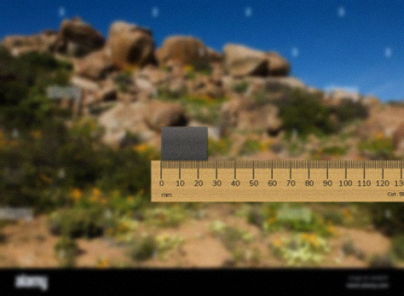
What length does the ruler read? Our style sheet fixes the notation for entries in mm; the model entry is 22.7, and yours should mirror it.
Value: 25
